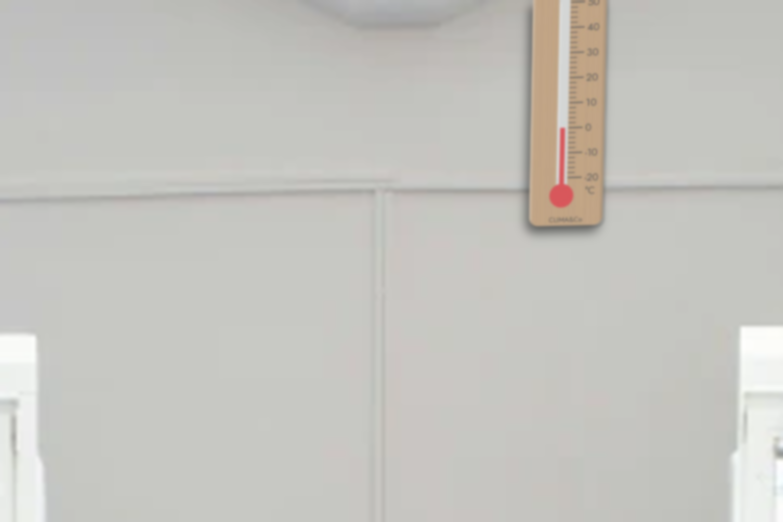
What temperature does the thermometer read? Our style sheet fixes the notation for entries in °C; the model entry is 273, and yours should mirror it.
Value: 0
